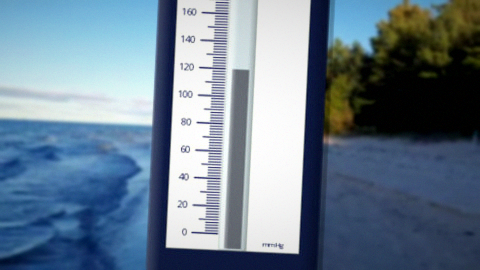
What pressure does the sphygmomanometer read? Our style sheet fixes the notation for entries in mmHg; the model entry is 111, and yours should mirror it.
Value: 120
